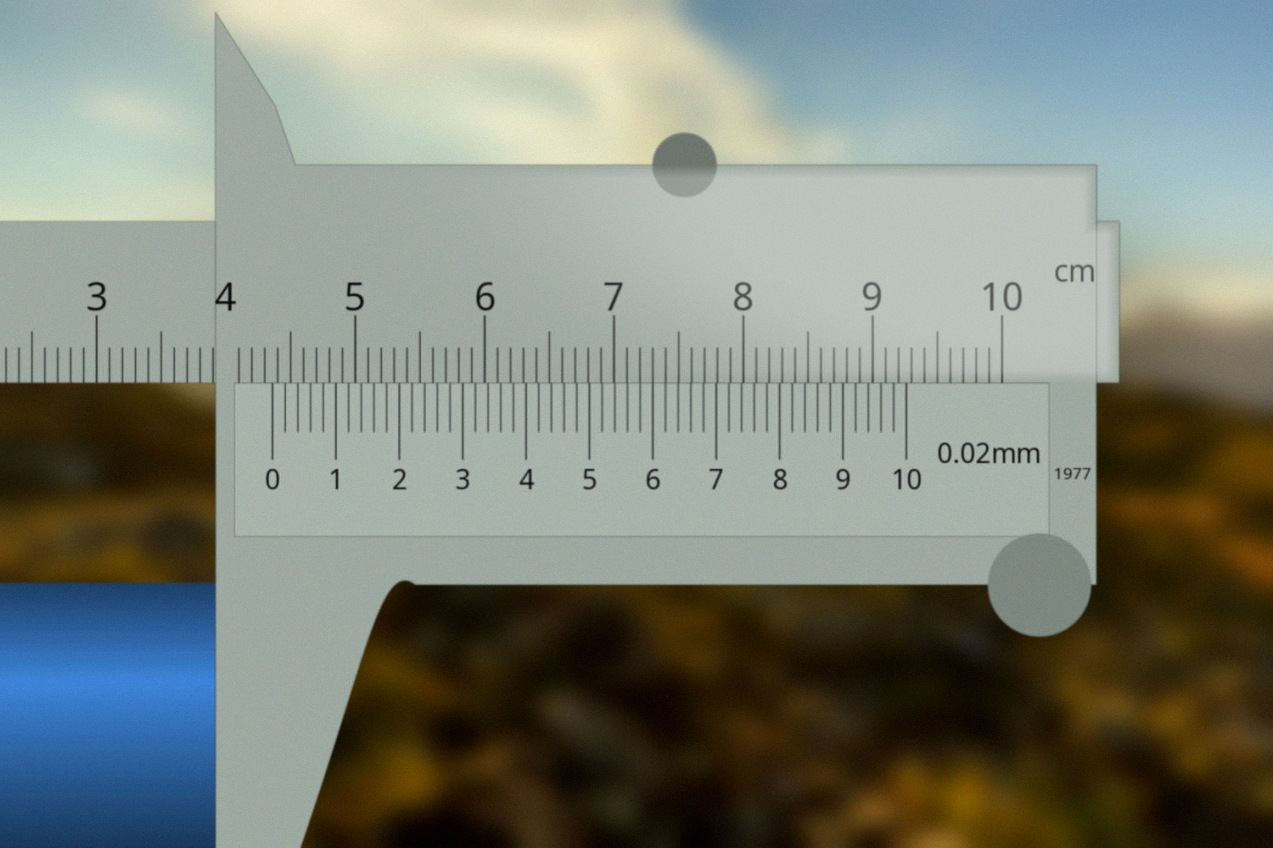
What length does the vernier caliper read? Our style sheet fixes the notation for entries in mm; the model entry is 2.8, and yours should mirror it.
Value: 43.6
